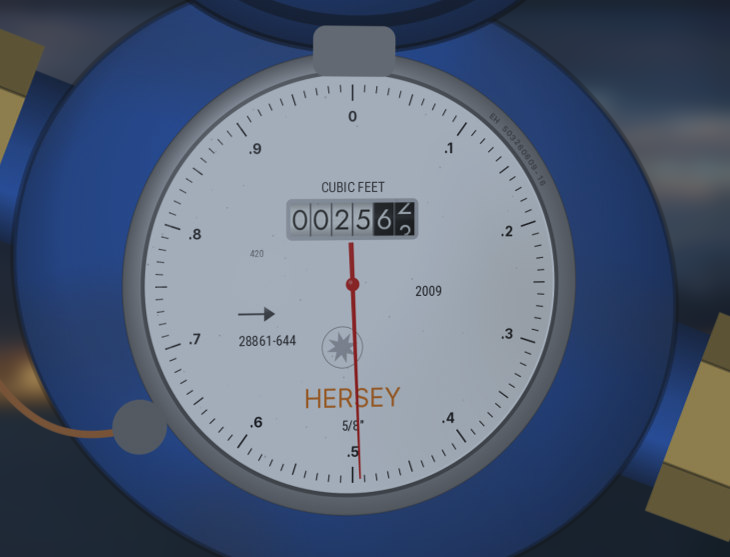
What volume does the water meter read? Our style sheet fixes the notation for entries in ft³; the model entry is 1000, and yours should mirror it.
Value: 2562.49
